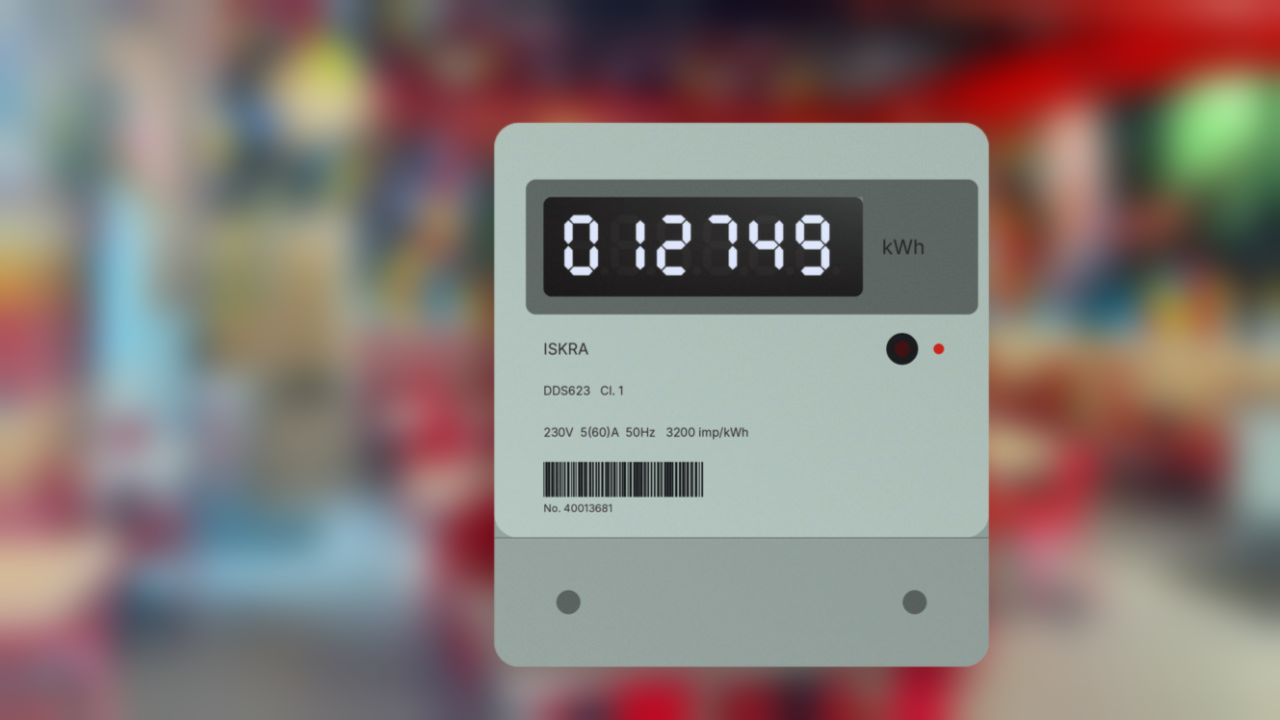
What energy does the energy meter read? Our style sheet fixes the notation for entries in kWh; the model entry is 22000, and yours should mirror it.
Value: 12749
